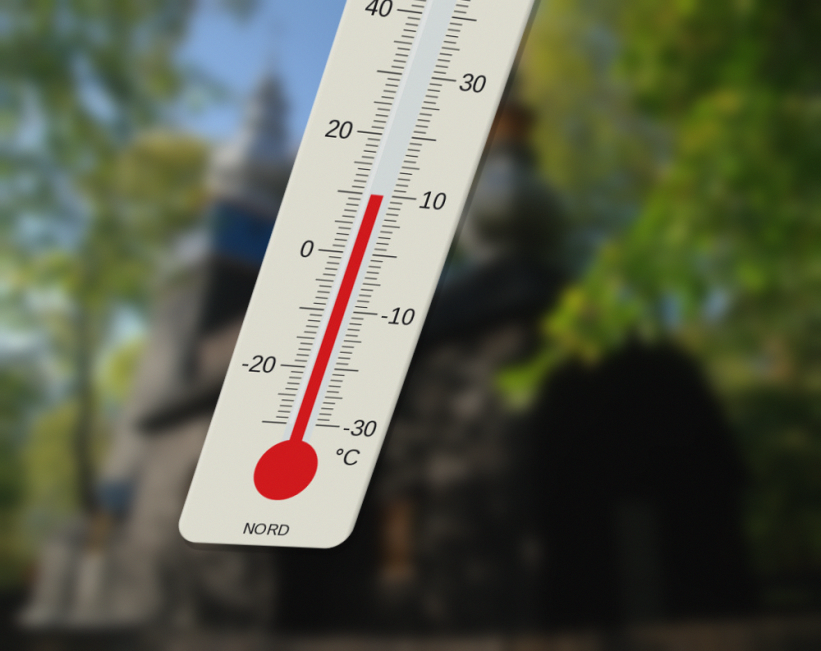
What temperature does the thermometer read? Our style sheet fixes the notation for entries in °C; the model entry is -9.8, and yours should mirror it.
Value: 10
